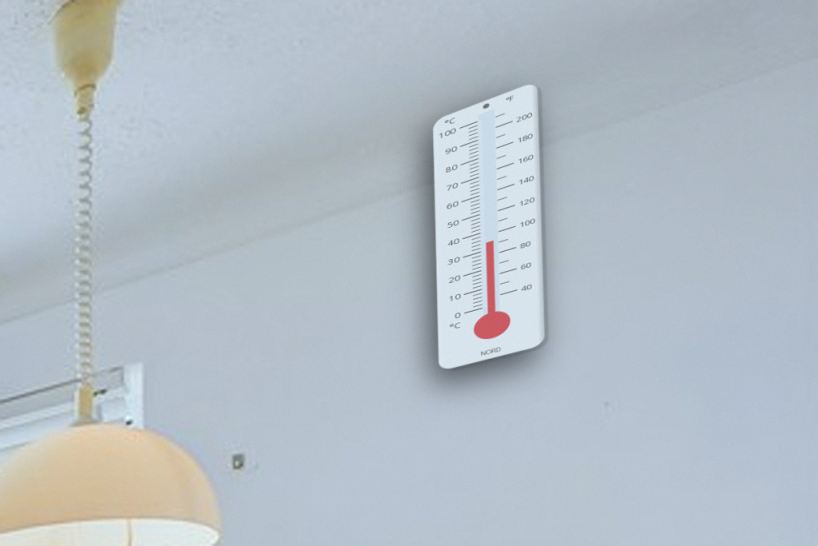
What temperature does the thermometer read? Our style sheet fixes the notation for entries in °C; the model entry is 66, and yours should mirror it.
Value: 34
